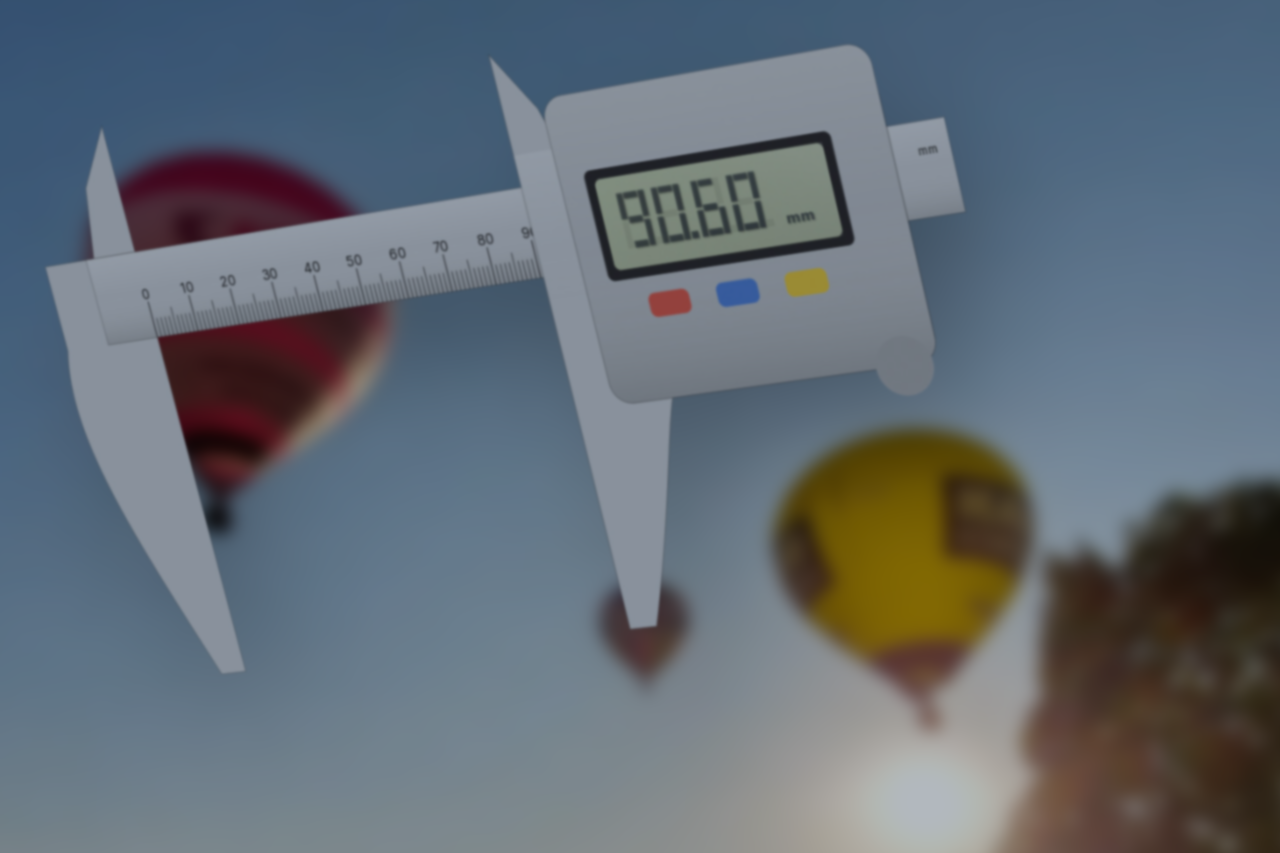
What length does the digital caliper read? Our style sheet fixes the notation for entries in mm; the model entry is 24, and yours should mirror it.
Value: 90.60
